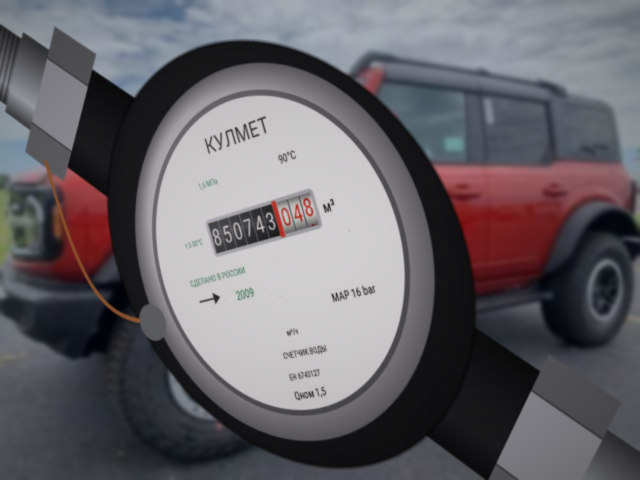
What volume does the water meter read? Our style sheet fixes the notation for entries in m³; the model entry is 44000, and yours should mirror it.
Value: 850743.048
